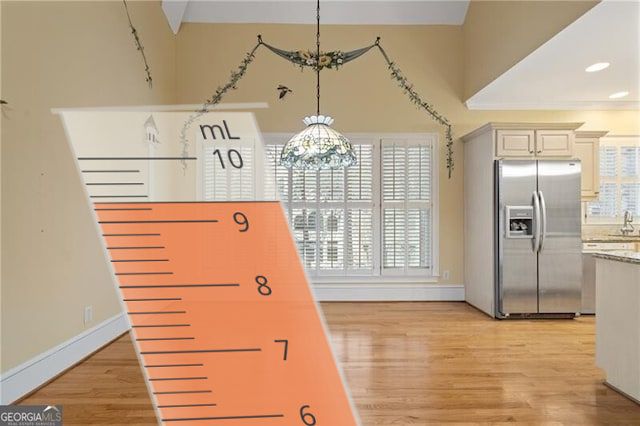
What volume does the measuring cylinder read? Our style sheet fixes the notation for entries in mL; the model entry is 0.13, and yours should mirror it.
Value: 9.3
